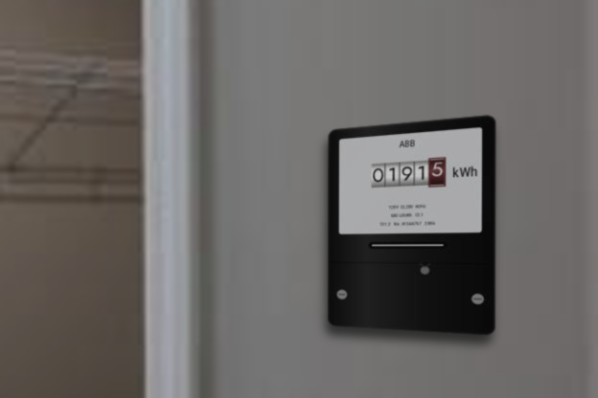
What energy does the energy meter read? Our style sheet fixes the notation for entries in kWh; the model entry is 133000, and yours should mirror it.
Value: 191.5
